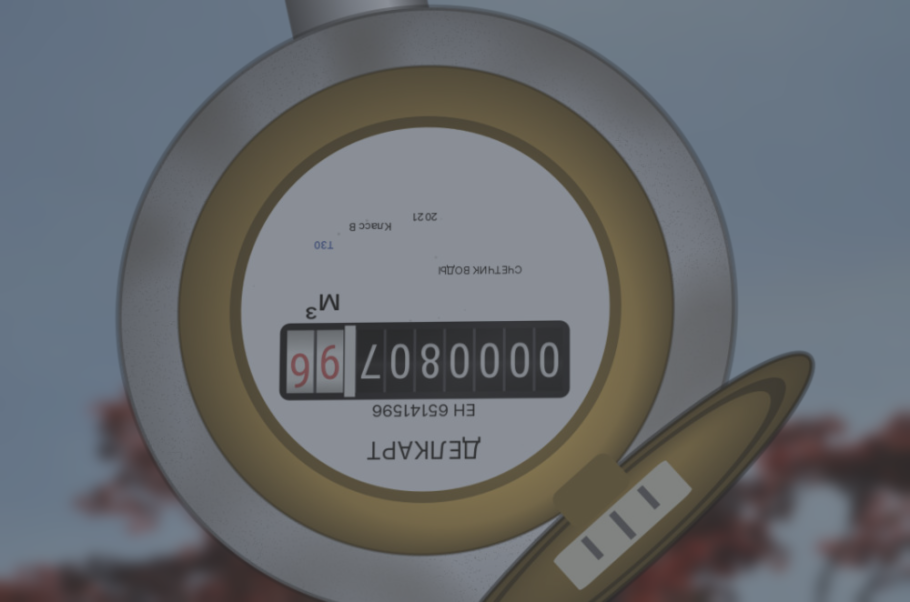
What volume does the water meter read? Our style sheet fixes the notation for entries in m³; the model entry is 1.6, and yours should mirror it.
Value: 807.96
